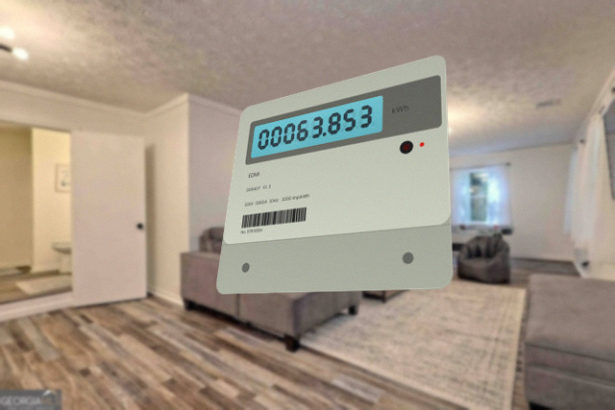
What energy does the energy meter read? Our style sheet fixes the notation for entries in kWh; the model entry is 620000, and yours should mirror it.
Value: 63.853
